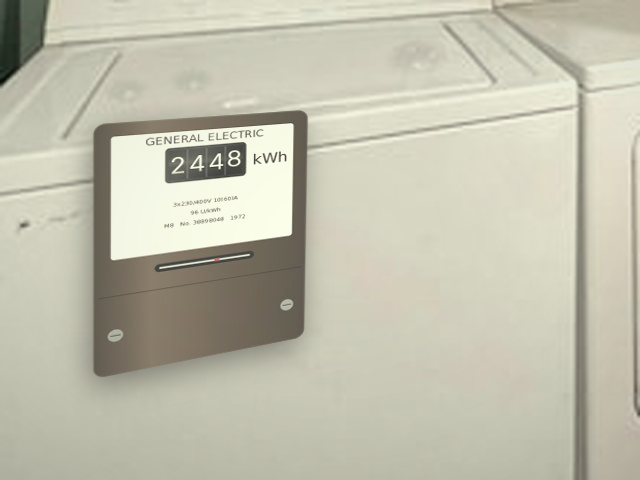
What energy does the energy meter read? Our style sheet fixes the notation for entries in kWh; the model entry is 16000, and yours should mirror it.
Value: 2448
